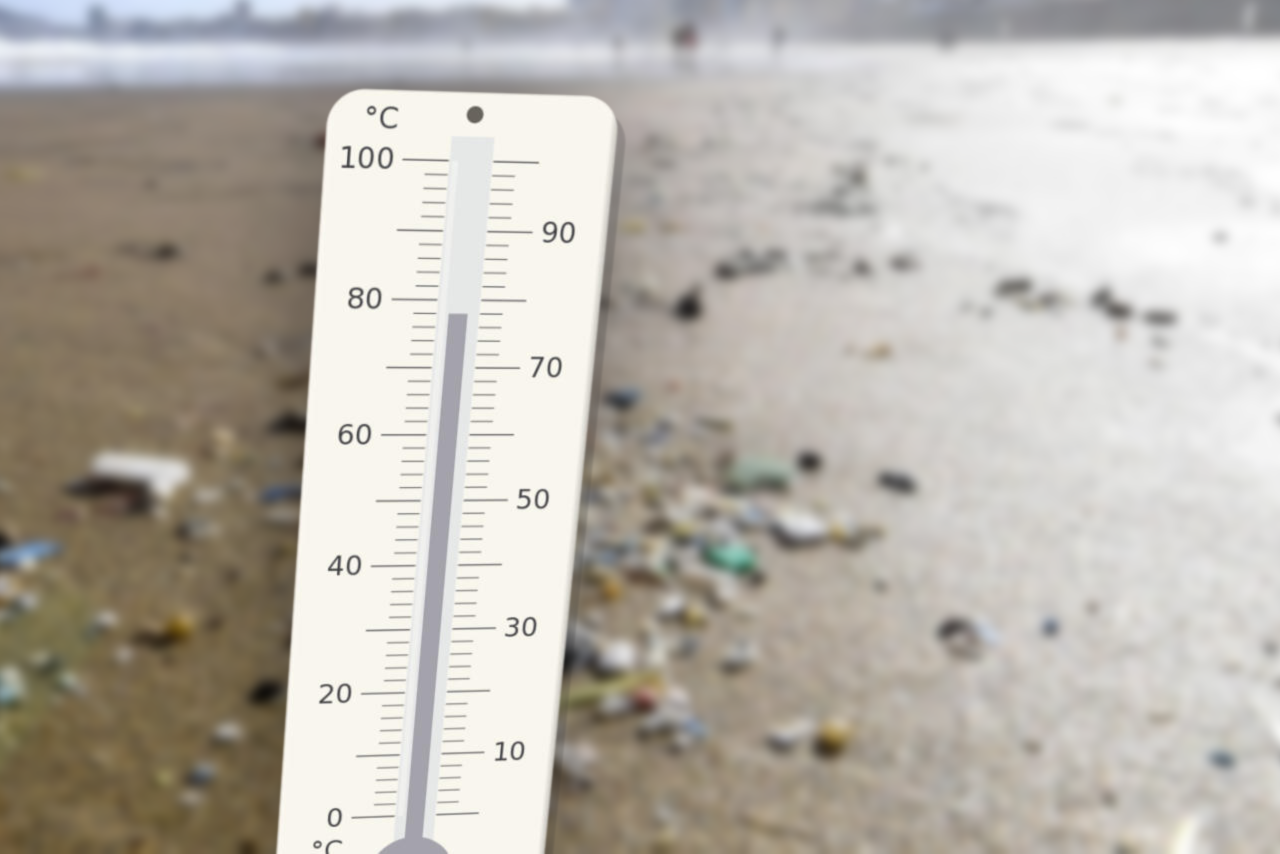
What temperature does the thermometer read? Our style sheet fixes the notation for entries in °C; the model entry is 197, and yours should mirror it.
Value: 78
